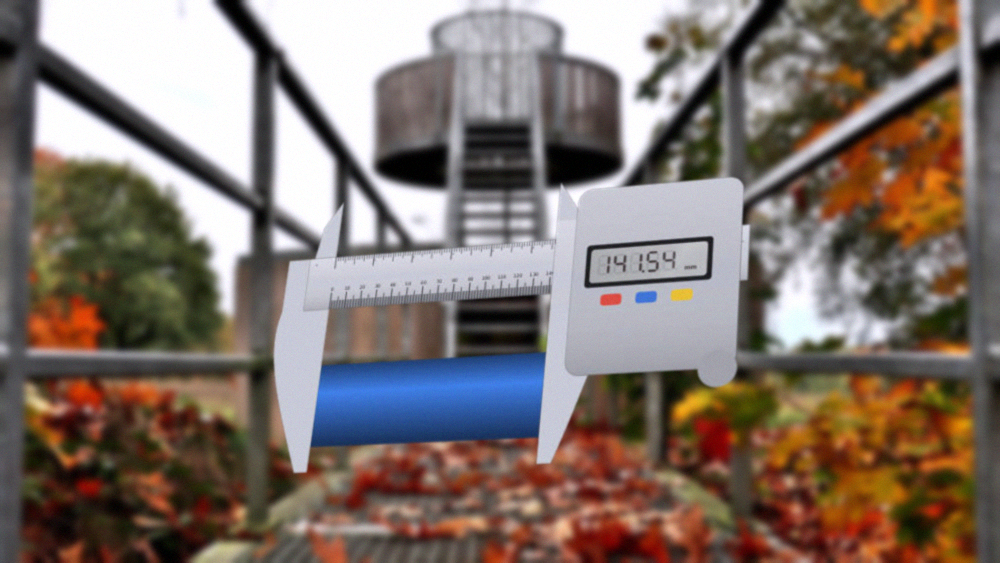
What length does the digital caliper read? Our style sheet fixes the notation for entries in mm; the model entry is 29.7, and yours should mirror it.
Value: 141.54
